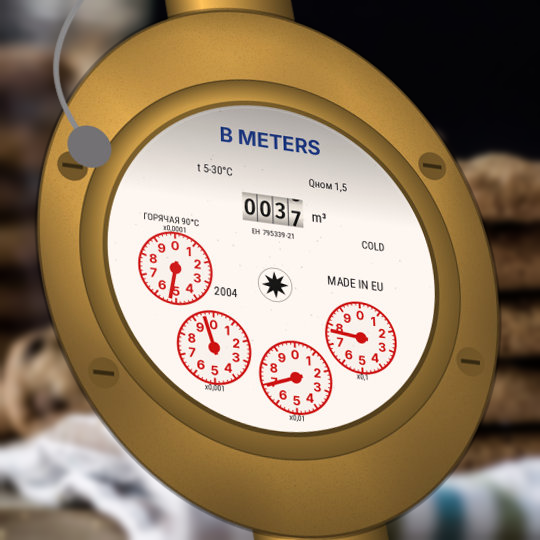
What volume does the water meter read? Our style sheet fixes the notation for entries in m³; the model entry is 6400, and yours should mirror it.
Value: 36.7695
